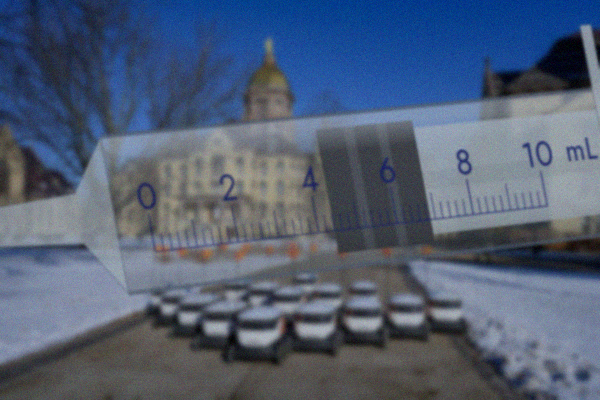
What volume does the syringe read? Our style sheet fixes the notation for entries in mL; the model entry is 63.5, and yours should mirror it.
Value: 4.4
